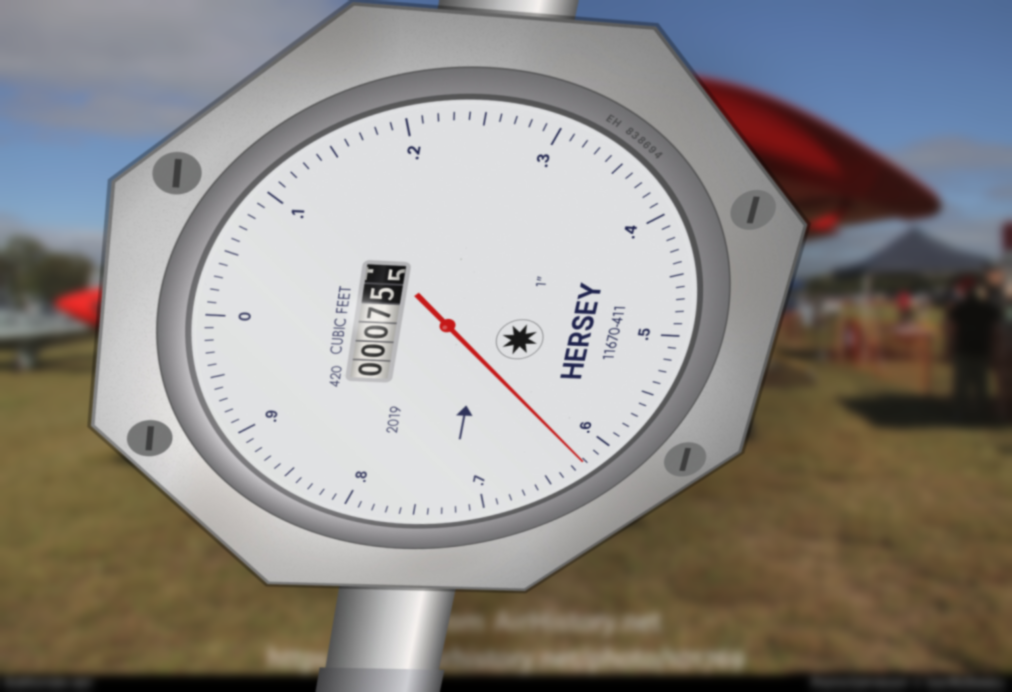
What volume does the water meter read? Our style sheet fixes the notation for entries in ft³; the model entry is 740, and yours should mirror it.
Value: 754.62
